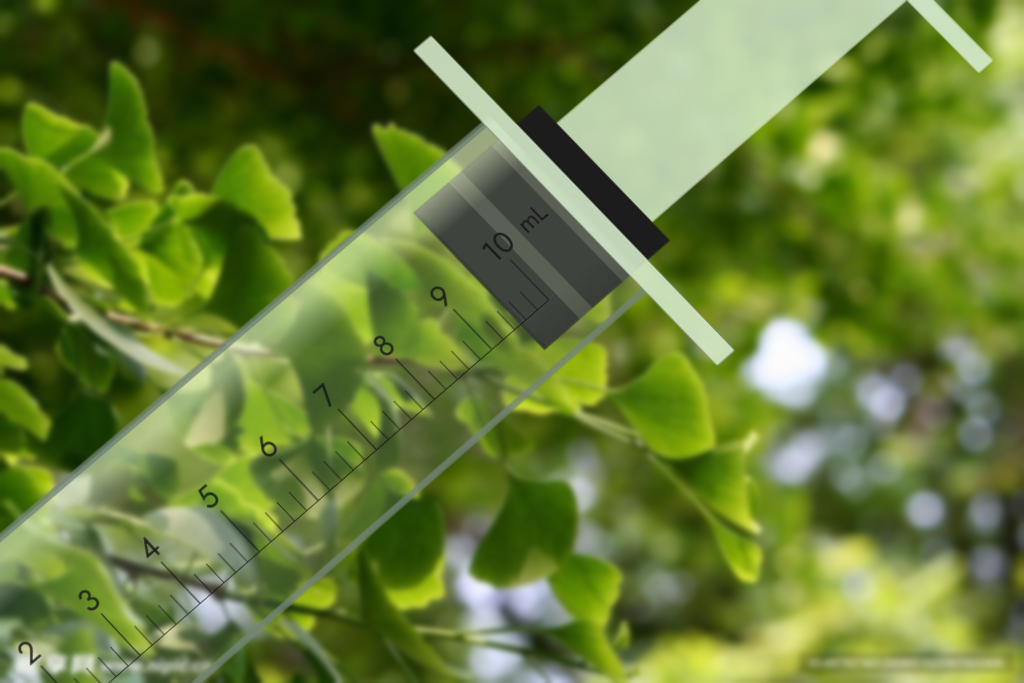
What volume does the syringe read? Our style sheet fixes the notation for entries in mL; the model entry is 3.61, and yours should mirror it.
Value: 9.5
